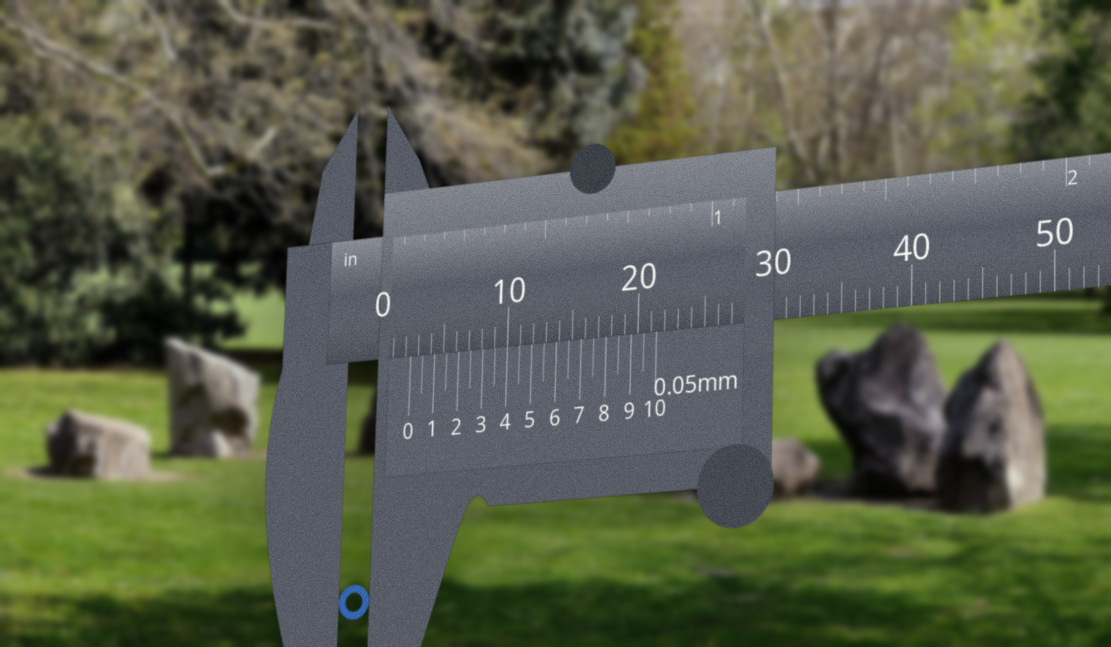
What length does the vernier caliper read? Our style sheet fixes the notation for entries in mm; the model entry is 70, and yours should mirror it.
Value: 2.4
